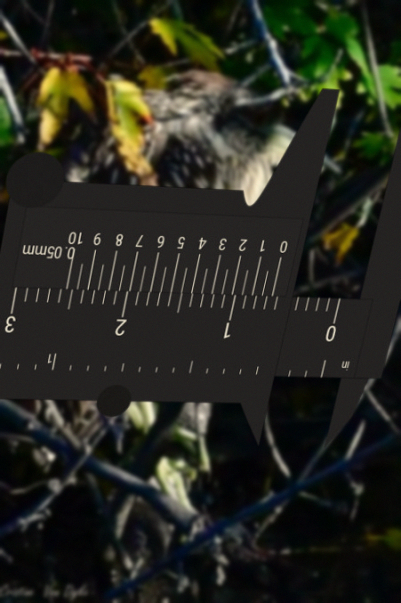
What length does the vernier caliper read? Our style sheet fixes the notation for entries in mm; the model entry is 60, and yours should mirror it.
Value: 6.5
